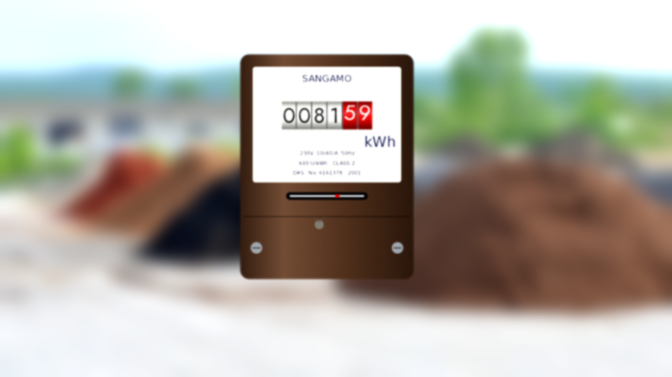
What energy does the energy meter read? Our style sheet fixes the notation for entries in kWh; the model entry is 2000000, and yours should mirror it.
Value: 81.59
